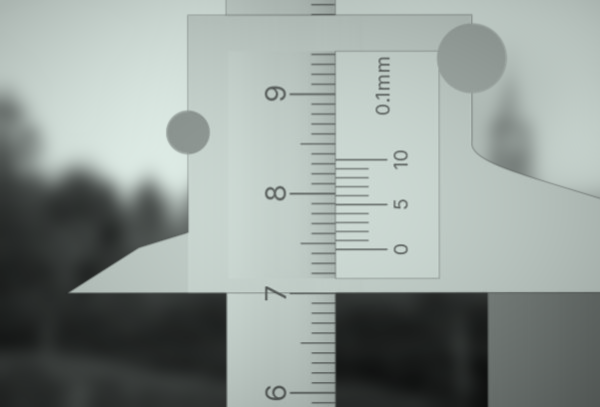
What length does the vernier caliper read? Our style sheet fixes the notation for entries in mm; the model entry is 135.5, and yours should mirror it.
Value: 74.4
